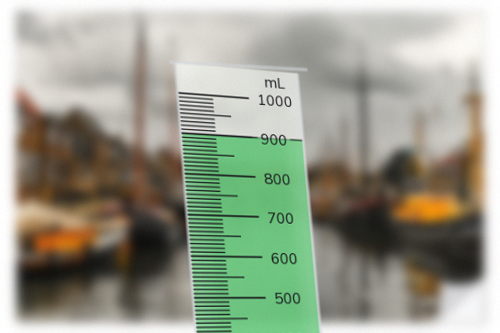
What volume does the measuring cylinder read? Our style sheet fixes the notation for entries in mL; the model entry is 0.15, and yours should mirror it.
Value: 900
